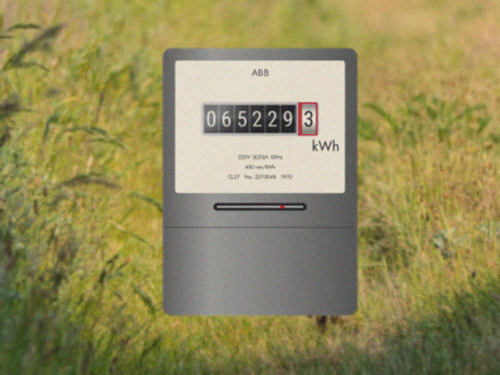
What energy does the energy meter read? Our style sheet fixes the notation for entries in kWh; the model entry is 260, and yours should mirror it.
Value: 65229.3
